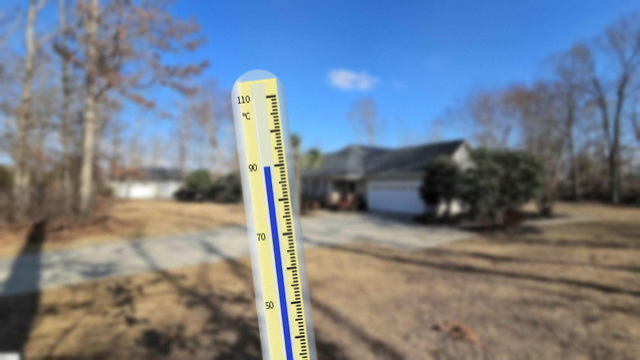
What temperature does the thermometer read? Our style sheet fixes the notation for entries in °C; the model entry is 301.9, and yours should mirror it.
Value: 90
